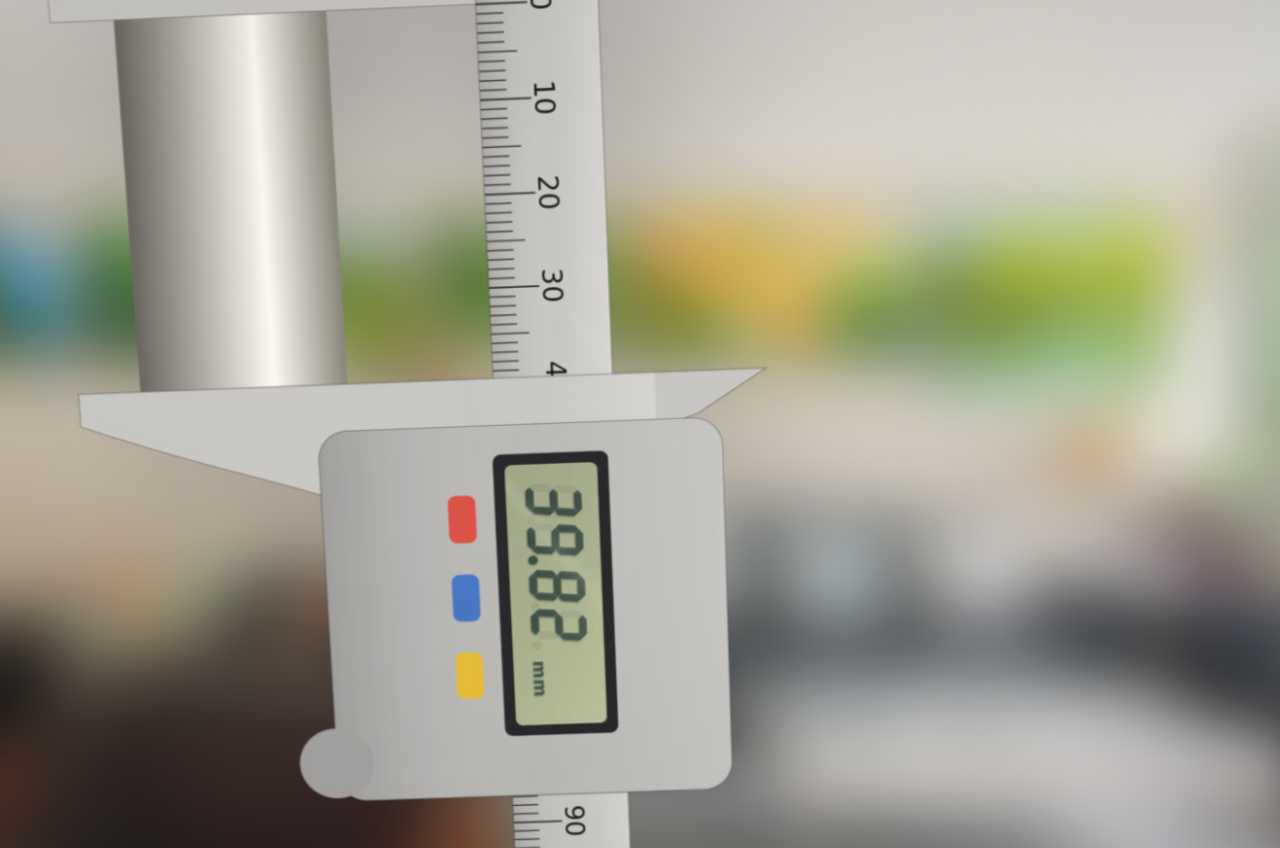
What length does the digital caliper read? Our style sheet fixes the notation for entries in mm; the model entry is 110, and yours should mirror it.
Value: 39.82
